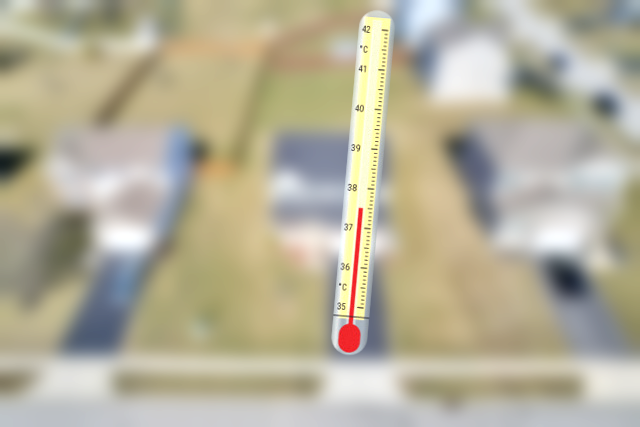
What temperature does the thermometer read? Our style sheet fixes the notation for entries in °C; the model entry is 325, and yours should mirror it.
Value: 37.5
